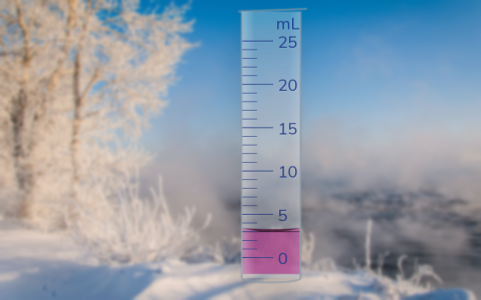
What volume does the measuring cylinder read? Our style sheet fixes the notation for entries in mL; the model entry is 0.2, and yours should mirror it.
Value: 3
